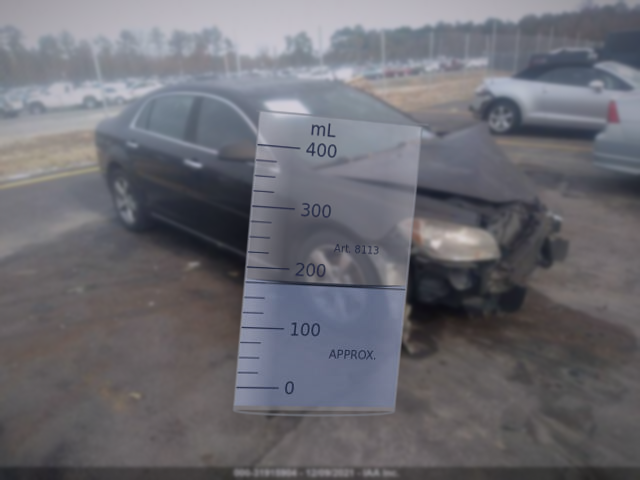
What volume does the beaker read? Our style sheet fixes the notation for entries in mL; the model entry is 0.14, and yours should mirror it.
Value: 175
